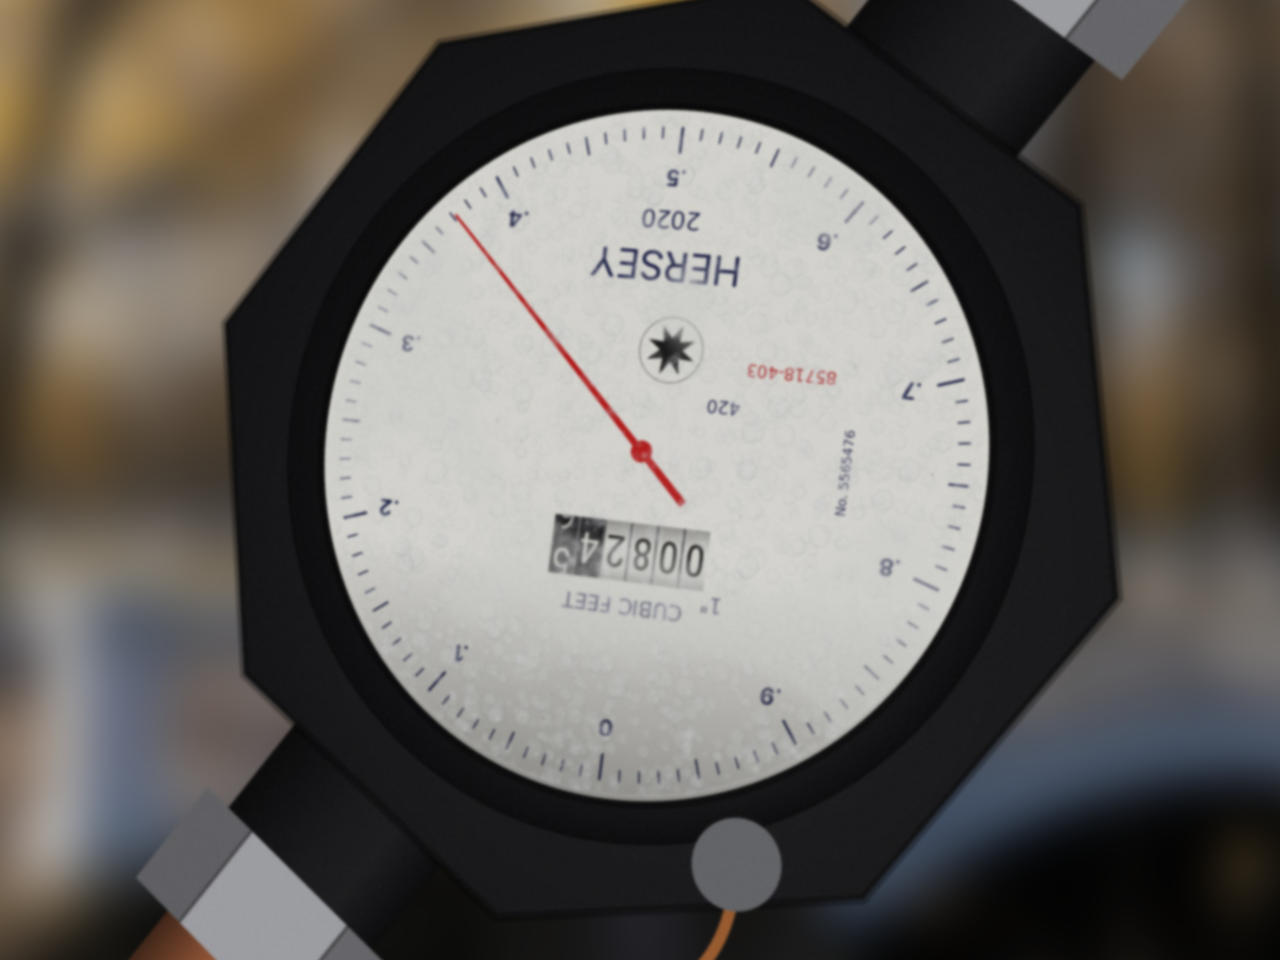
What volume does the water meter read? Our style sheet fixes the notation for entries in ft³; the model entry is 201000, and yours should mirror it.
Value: 8245.37
